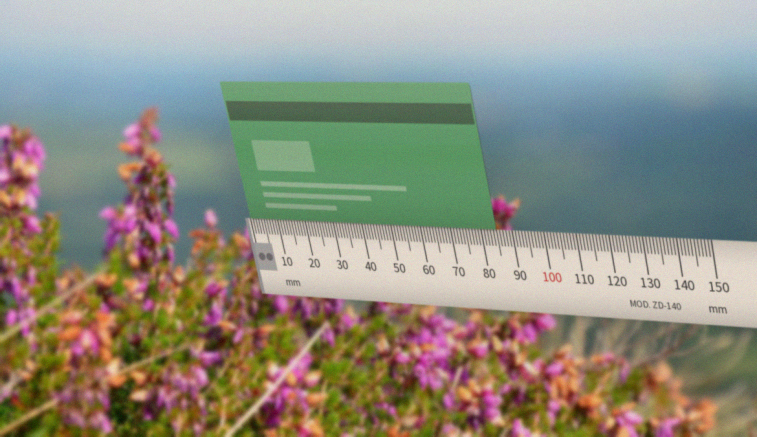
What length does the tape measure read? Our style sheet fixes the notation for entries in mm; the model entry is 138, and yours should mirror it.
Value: 85
